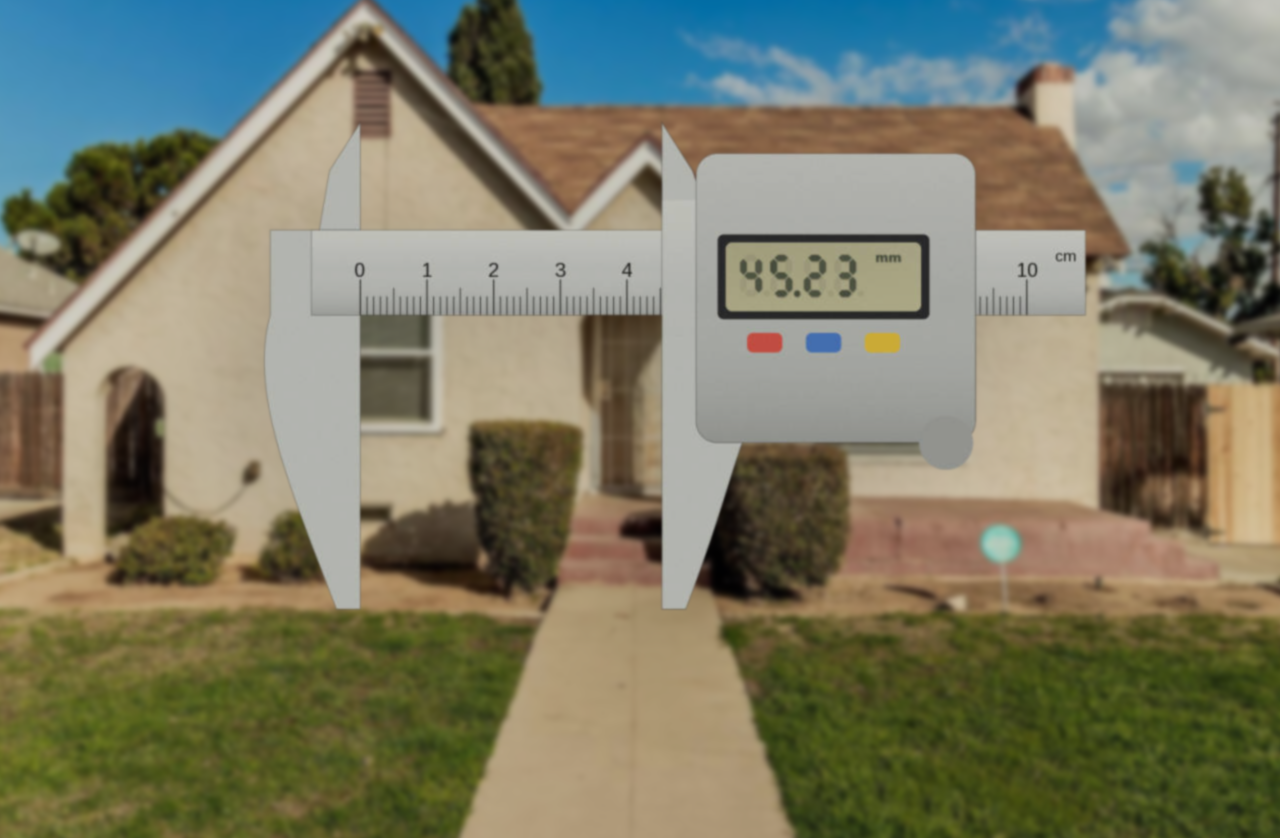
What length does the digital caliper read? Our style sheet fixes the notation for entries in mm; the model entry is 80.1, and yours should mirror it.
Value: 45.23
